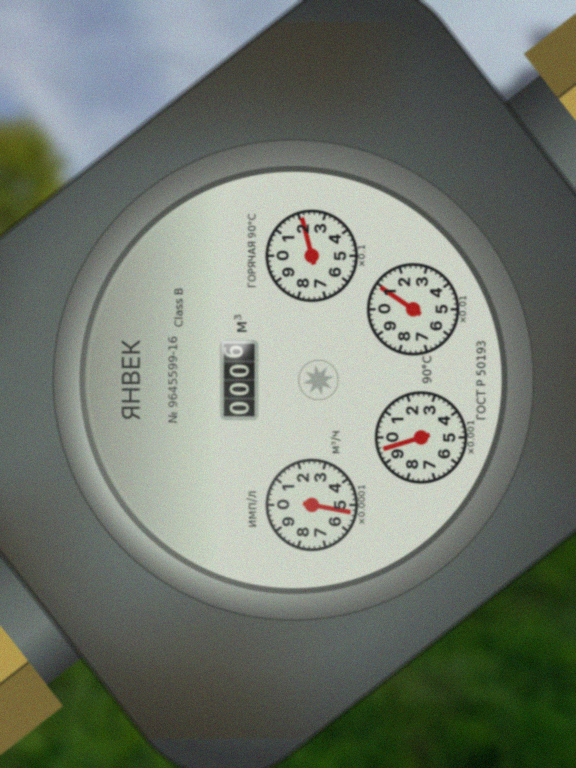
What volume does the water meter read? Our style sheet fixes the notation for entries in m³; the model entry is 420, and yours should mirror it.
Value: 6.2095
